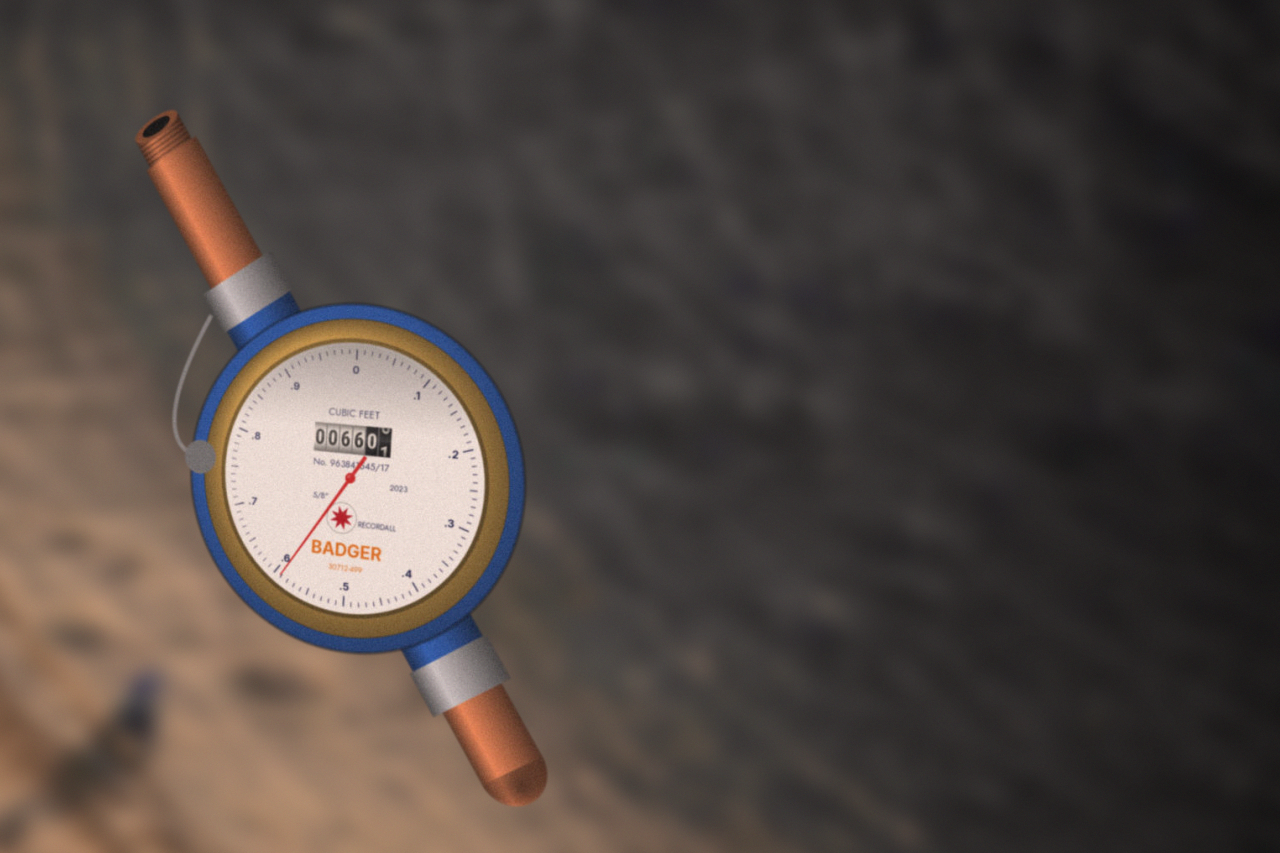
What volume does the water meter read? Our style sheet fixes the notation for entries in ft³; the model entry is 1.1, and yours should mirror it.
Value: 6600.59
